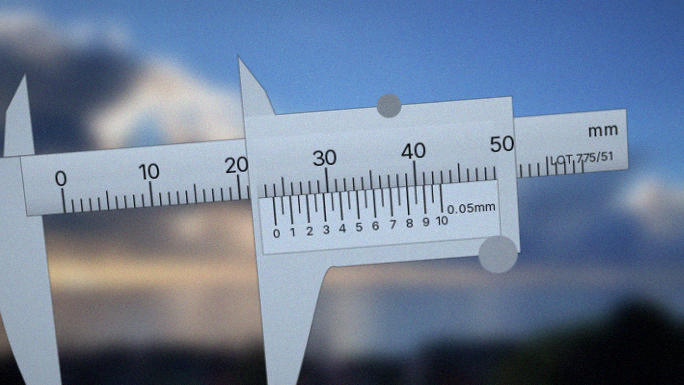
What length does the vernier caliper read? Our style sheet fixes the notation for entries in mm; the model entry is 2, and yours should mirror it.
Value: 23.8
